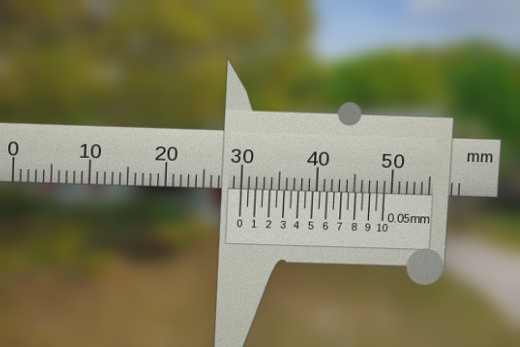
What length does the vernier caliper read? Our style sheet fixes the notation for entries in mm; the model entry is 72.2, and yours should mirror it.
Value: 30.0
